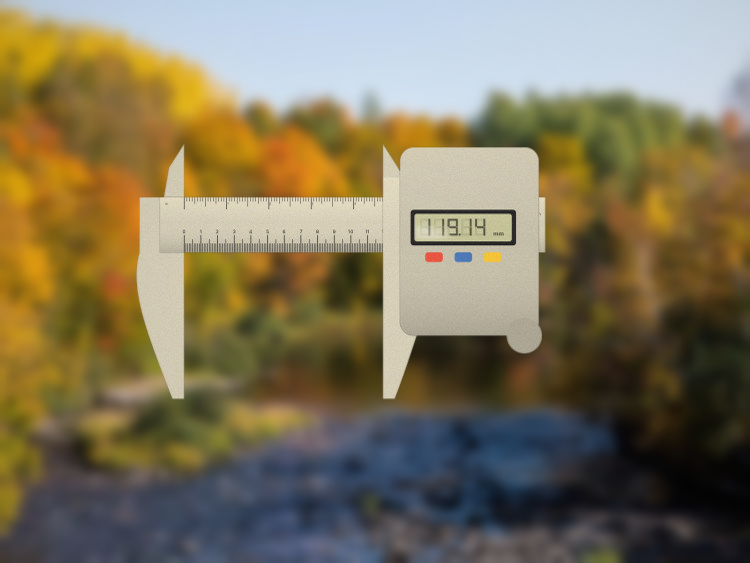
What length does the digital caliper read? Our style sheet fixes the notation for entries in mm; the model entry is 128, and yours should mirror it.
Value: 119.14
